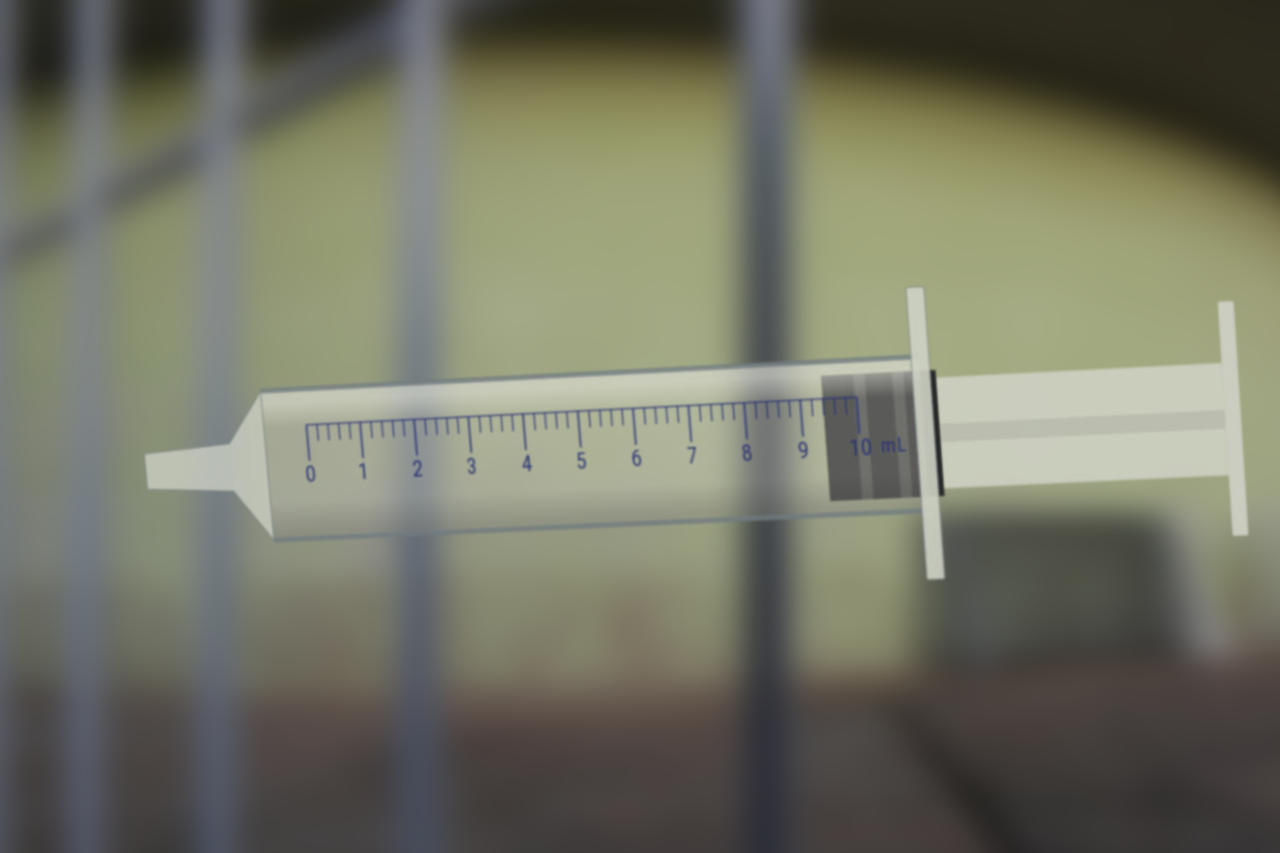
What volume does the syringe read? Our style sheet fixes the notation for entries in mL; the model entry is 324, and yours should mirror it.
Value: 9.4
